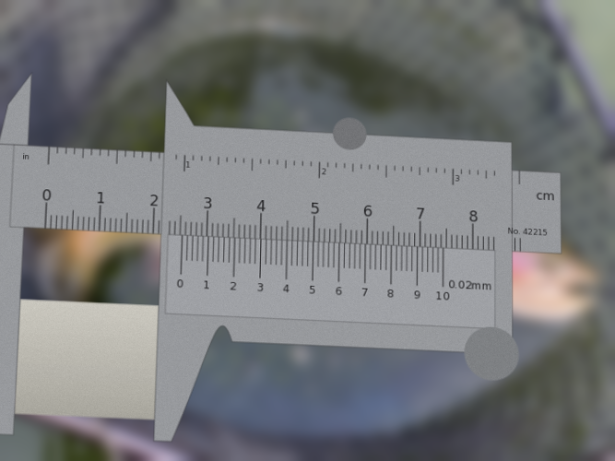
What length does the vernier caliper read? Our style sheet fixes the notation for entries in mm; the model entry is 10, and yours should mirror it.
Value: 25.4
